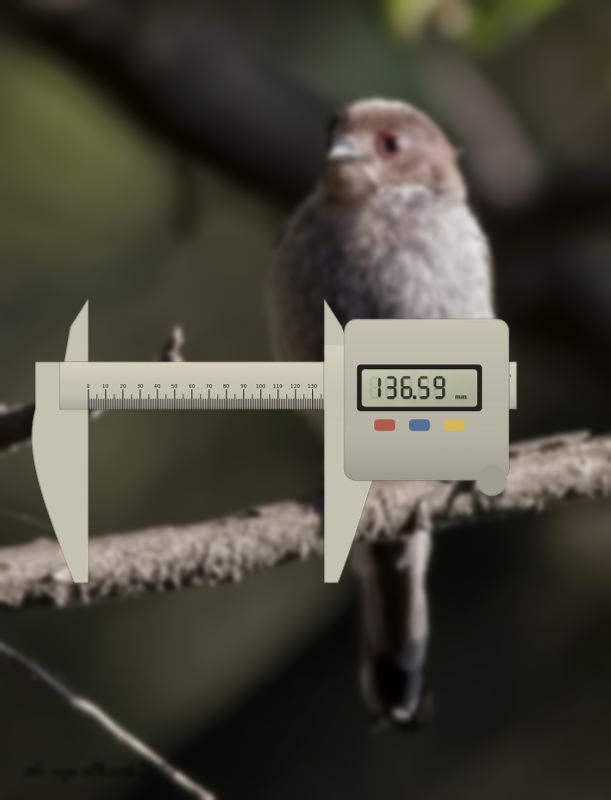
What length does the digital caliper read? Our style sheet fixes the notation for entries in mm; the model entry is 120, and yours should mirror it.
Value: 136.59
